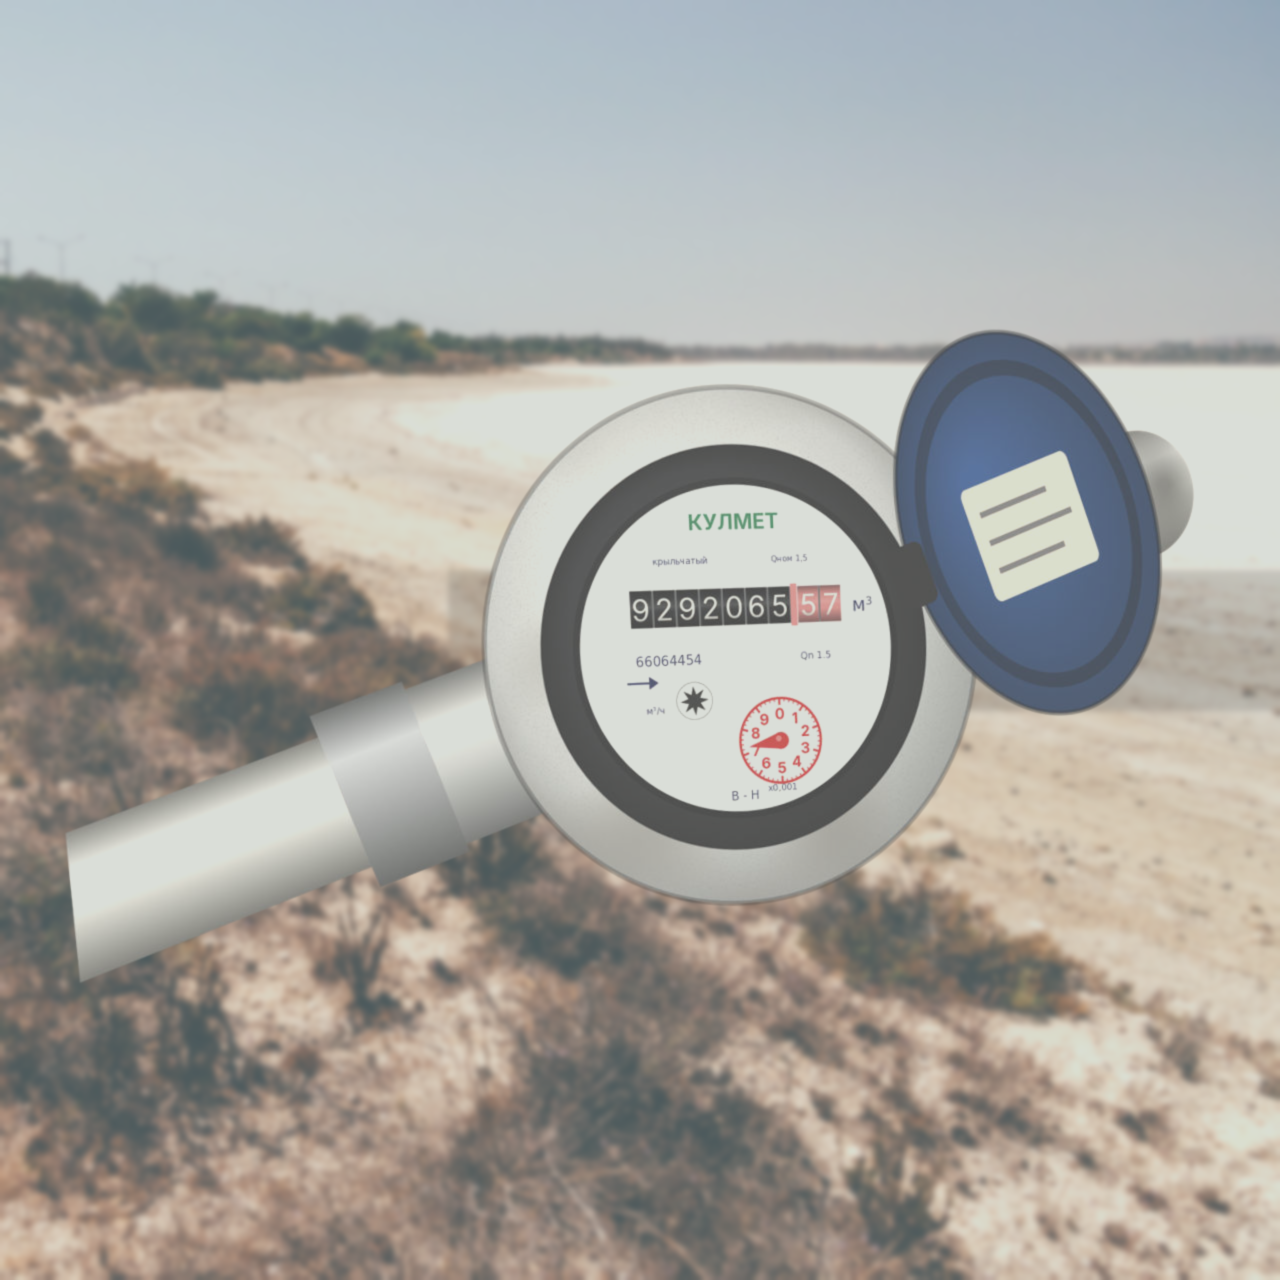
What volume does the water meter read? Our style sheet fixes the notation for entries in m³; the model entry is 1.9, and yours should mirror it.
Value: 9292065.577
